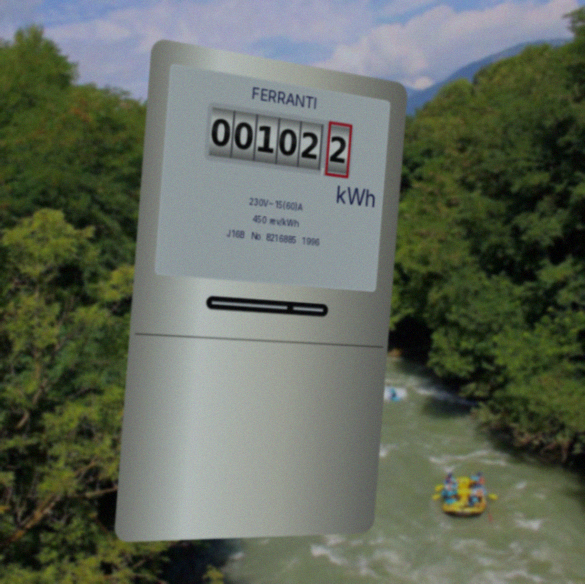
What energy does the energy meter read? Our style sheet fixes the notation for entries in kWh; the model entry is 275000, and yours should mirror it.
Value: 102.2
